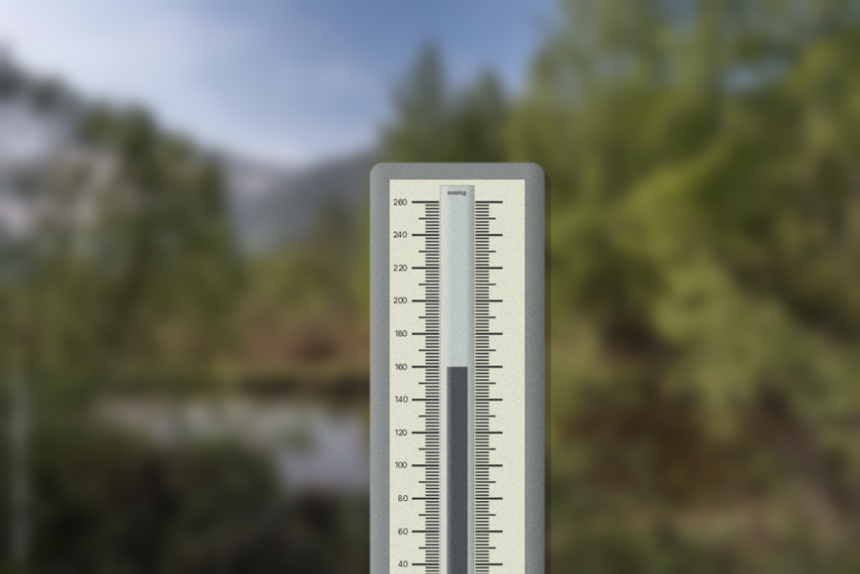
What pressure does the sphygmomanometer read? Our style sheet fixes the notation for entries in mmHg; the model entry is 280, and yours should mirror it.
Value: 160
